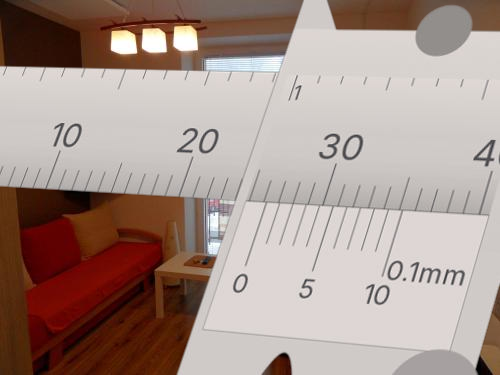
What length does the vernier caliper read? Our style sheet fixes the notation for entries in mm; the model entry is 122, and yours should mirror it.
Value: 26.2
